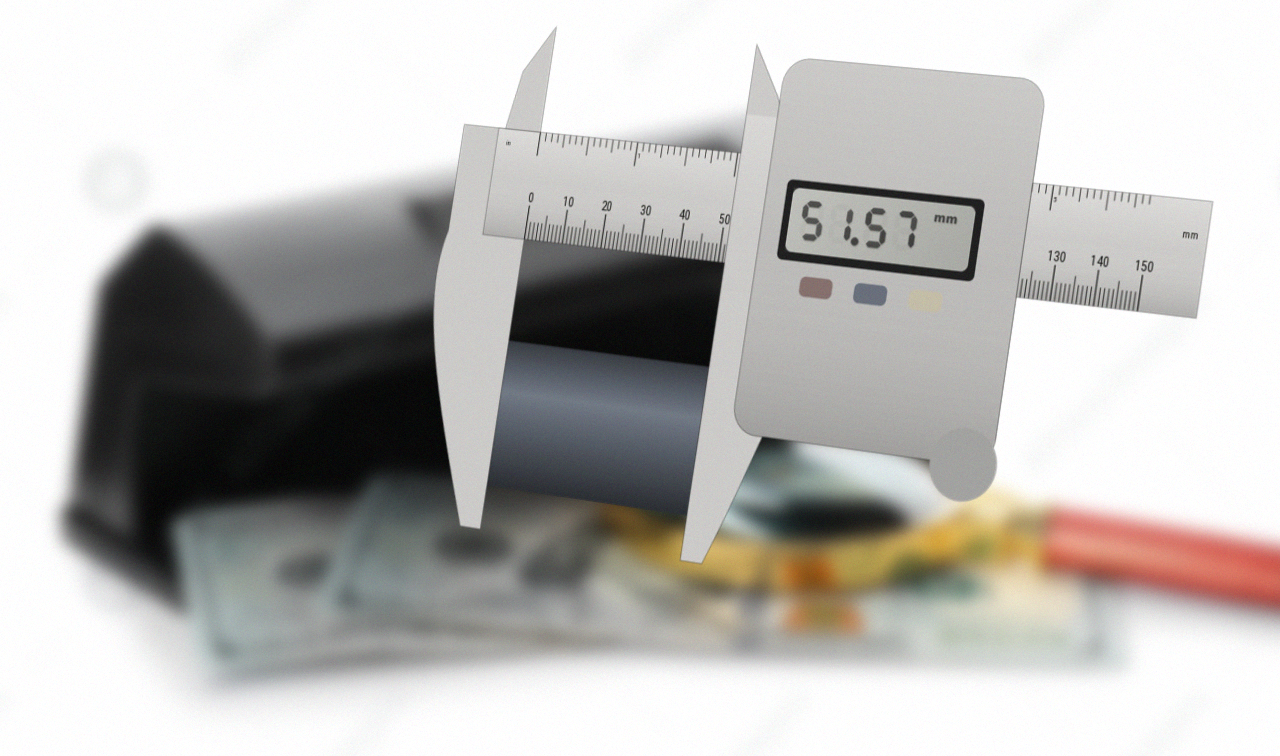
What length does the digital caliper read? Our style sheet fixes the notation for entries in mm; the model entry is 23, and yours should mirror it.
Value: 51.57
